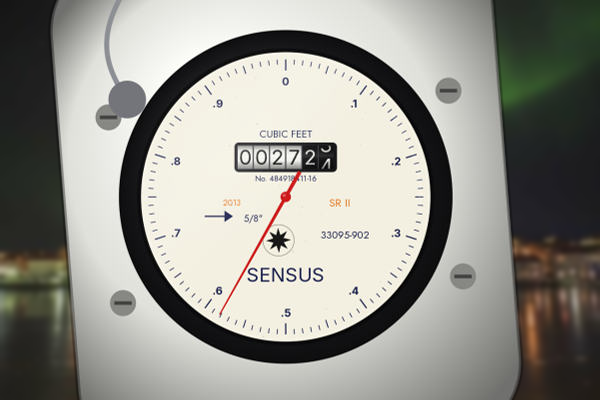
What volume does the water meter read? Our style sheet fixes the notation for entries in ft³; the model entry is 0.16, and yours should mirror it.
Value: 2723.58
